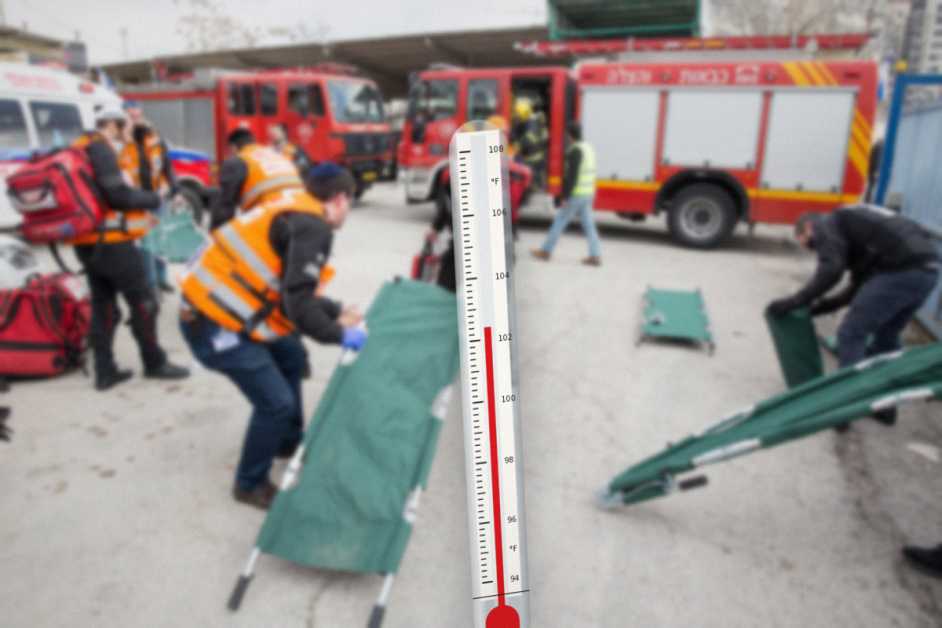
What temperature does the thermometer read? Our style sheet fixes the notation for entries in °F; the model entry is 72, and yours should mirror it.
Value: 102.4
